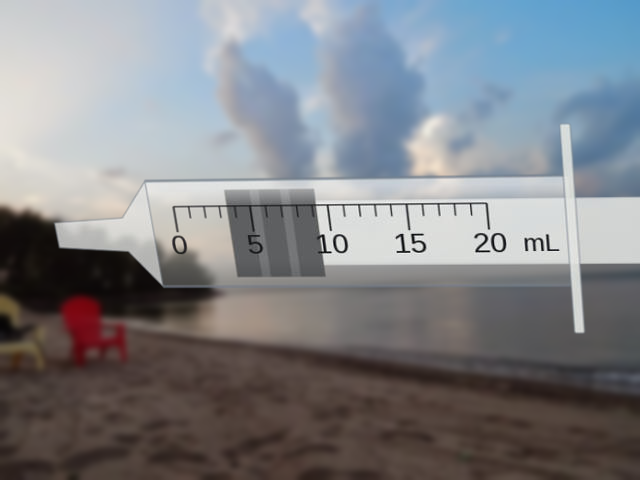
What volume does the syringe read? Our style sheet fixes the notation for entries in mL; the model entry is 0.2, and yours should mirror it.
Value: 3.5
